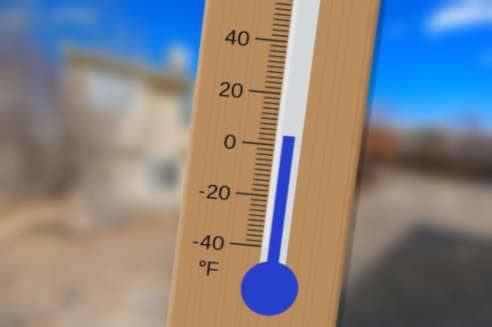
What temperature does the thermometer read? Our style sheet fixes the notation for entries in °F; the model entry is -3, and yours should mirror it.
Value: 4
